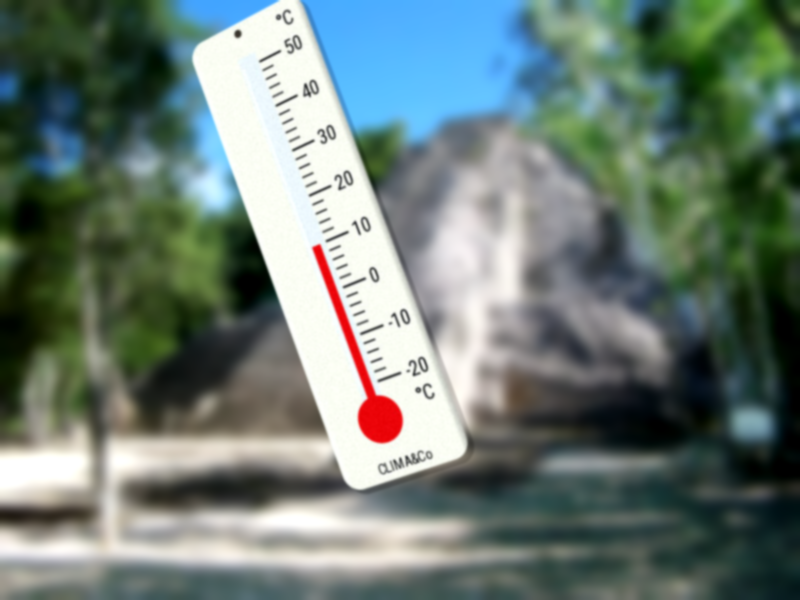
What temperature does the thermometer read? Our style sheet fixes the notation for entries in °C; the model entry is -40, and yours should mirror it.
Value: 10
